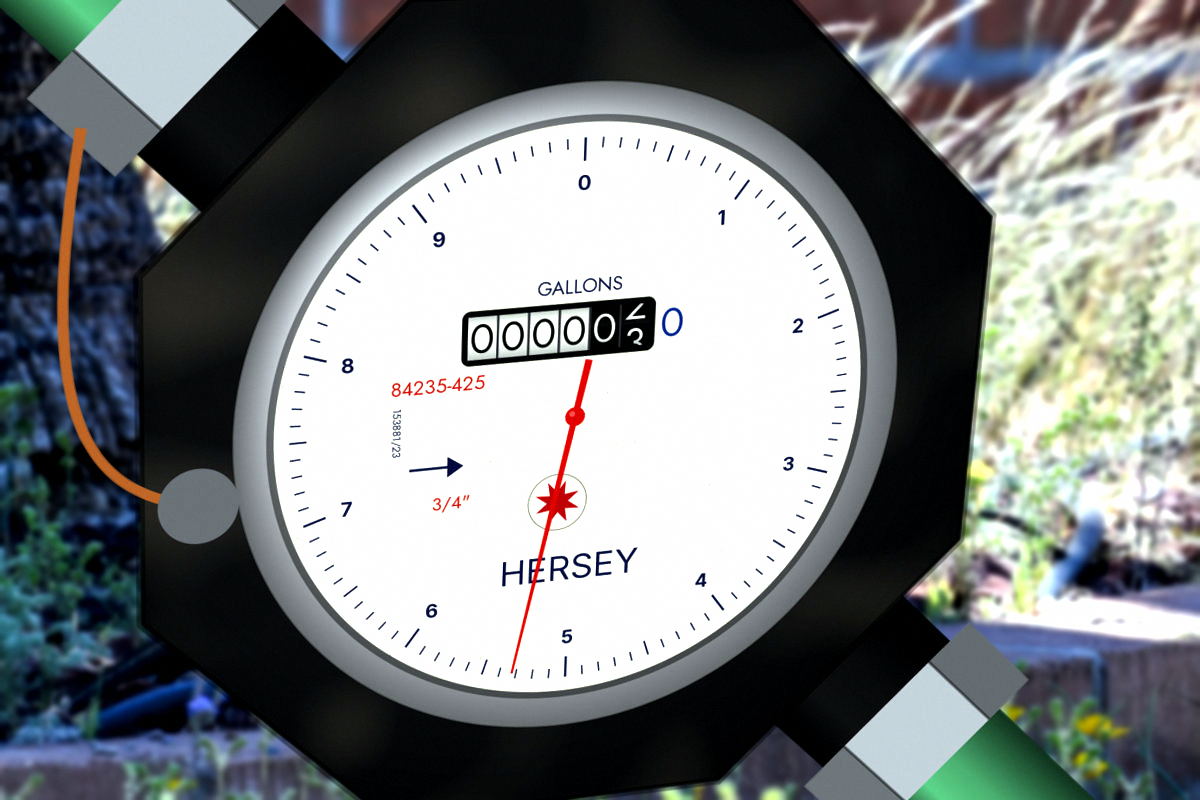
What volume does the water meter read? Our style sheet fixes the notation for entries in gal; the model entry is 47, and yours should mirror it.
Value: 25.3
